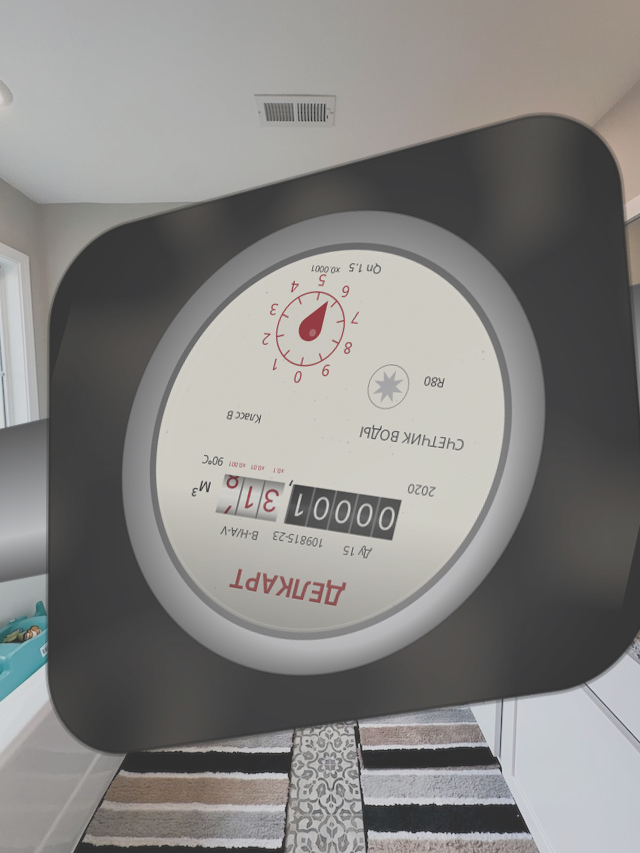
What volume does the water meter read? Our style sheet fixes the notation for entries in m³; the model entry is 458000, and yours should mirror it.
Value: 1.3175
